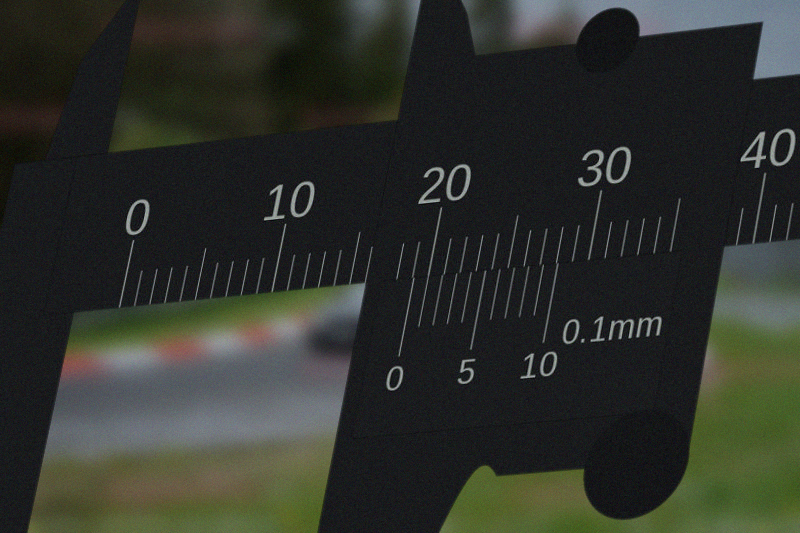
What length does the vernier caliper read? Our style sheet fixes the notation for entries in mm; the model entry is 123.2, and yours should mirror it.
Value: 19.1
